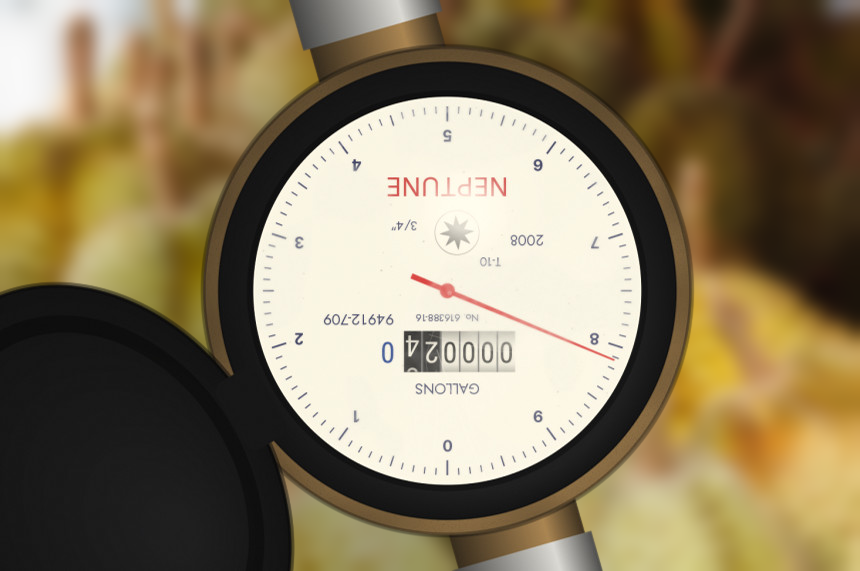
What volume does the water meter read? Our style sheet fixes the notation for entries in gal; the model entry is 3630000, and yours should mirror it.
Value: 238.1
